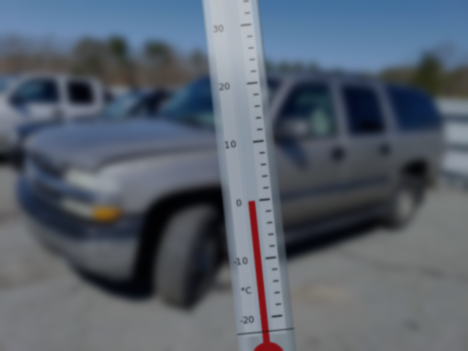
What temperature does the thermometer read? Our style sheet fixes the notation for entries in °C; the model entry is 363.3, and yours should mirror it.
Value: 0
